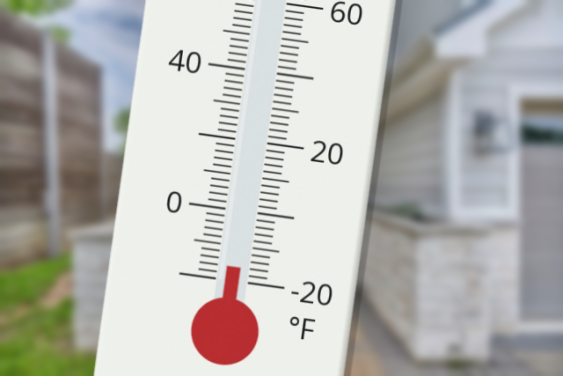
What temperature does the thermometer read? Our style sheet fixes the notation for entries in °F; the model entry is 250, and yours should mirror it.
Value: -16
